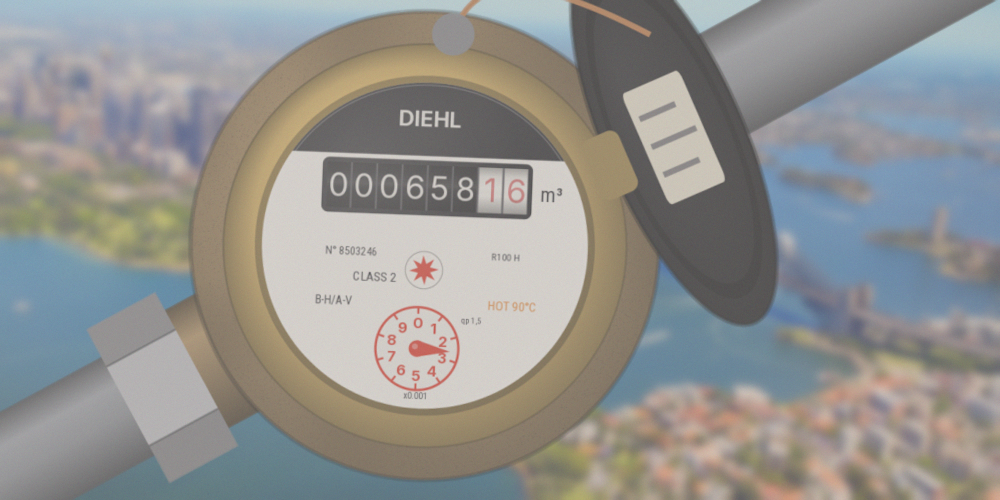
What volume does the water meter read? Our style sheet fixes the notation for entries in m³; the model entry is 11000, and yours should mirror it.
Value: 658.162
